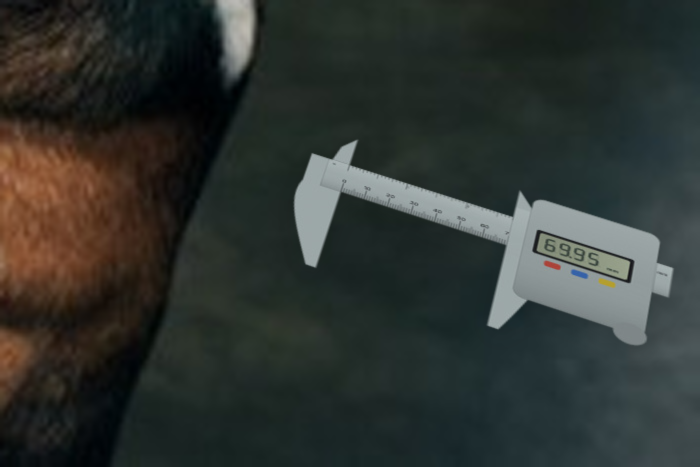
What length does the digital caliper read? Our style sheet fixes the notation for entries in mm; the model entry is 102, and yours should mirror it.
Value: 69.95
